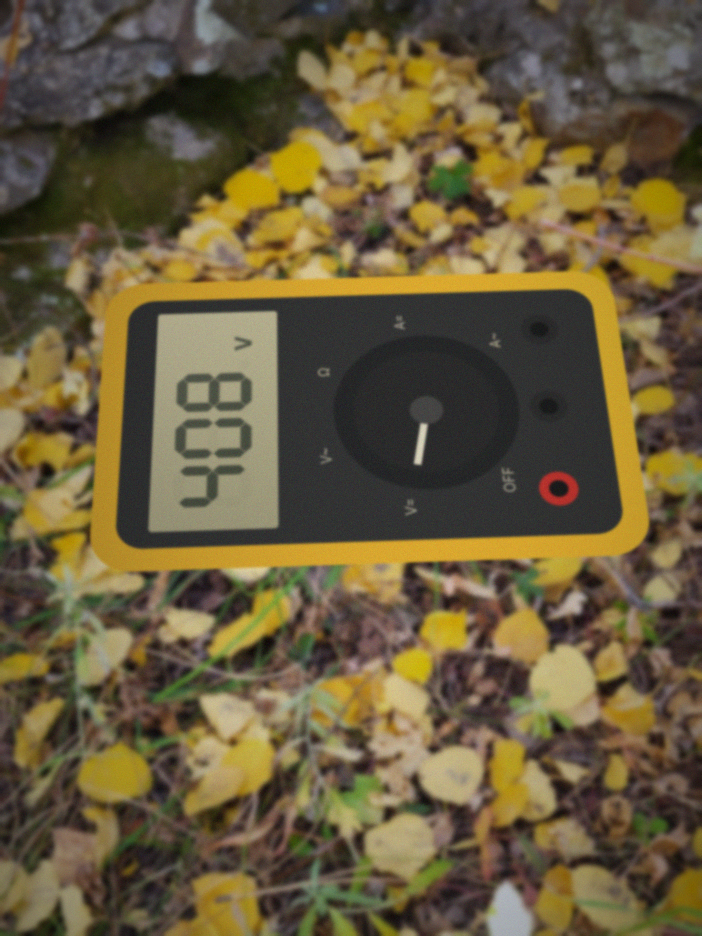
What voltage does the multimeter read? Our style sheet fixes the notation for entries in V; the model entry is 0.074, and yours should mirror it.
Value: 408
